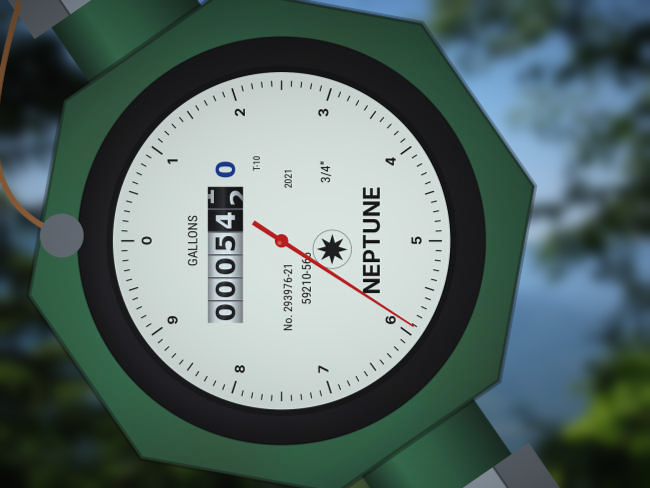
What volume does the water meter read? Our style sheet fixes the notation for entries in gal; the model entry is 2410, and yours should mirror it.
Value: 5415.9
